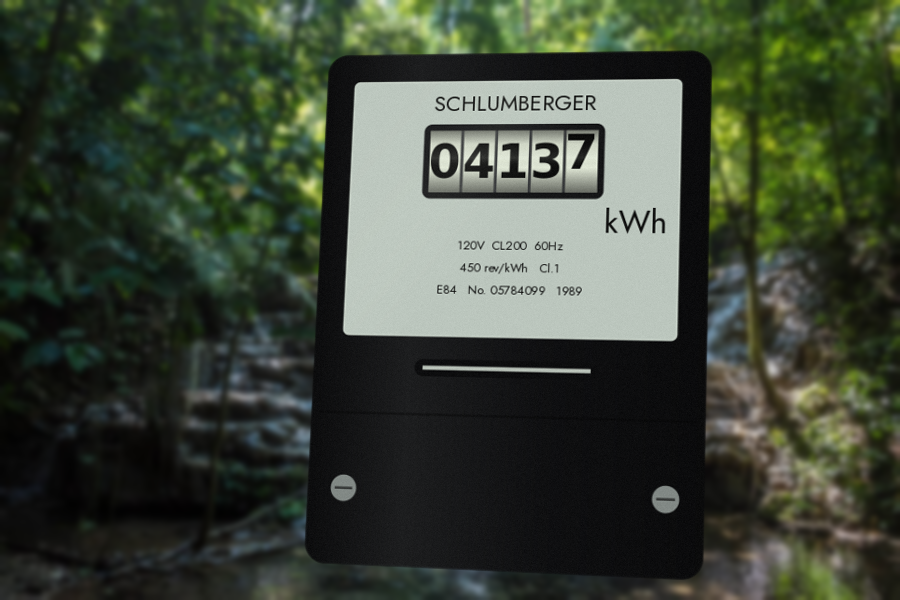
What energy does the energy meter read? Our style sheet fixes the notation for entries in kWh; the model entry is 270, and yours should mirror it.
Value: 4137
